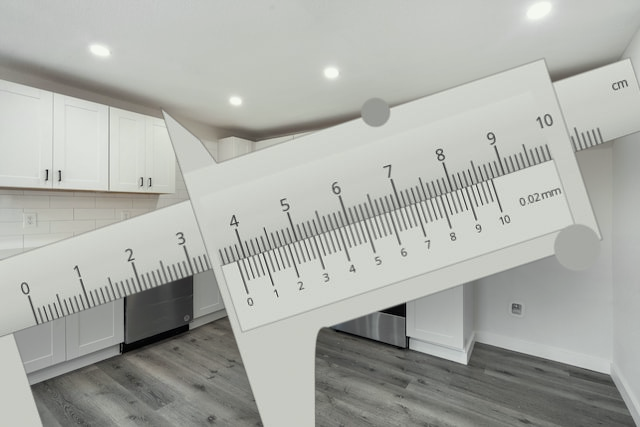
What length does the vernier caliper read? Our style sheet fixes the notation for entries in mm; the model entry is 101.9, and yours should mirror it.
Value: 38.5
